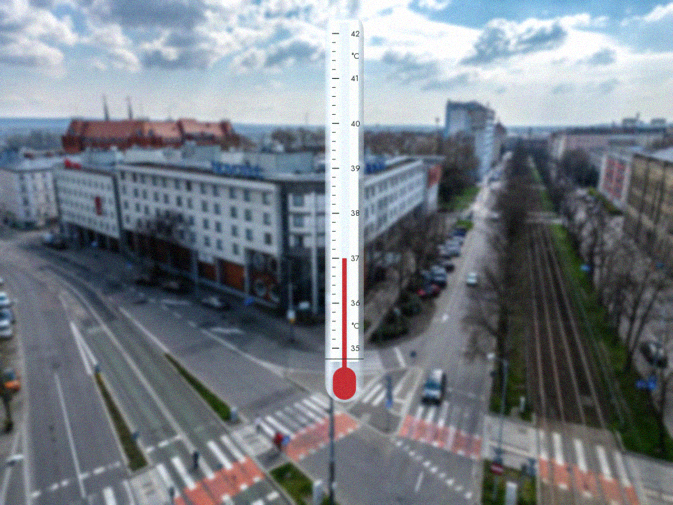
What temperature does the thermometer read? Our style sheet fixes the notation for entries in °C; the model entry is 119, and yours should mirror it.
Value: 37
